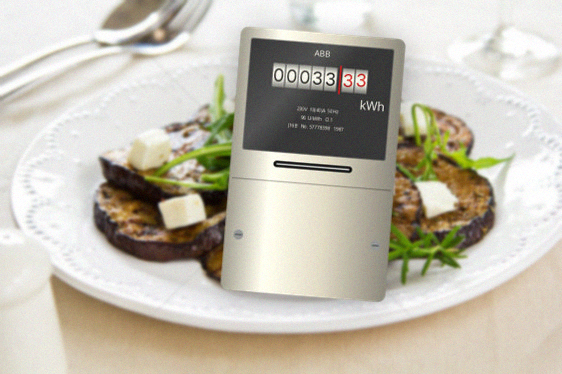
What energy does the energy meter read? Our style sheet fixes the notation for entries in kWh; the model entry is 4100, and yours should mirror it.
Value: 33.33
